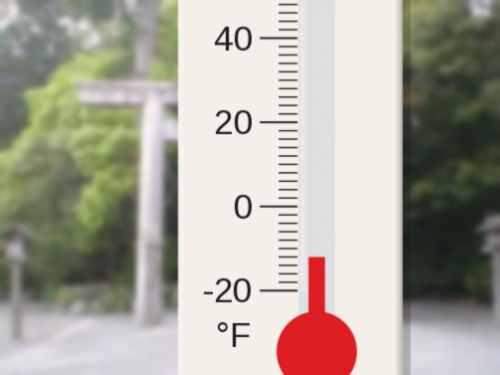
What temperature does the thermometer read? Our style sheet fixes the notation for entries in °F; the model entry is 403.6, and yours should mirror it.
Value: -12
